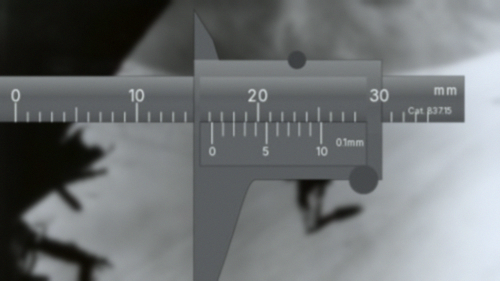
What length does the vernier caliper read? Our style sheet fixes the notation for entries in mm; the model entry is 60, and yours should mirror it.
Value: 16.2
